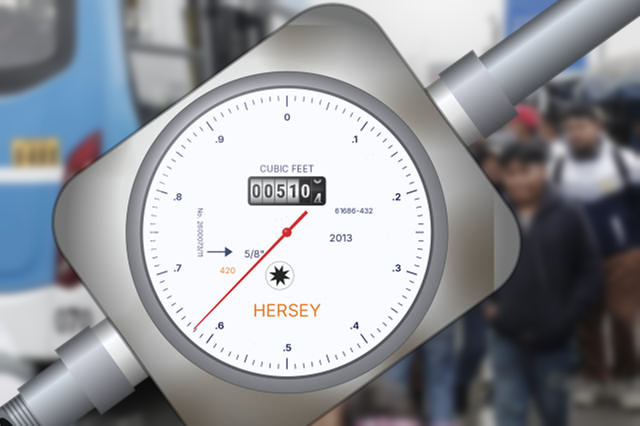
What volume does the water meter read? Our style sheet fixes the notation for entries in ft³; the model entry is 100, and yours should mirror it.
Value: 5103.62
